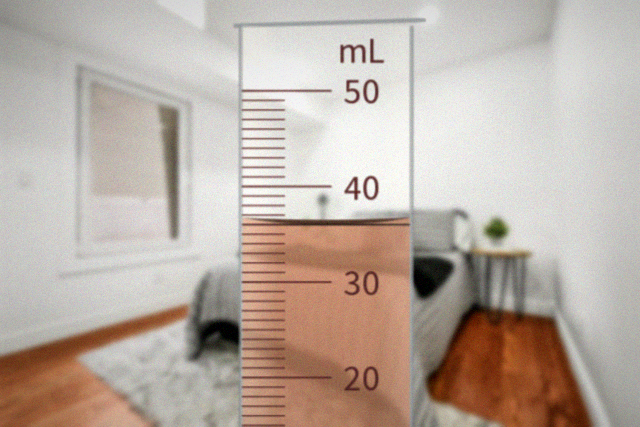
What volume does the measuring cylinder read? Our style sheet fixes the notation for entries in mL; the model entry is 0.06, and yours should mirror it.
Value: 36
